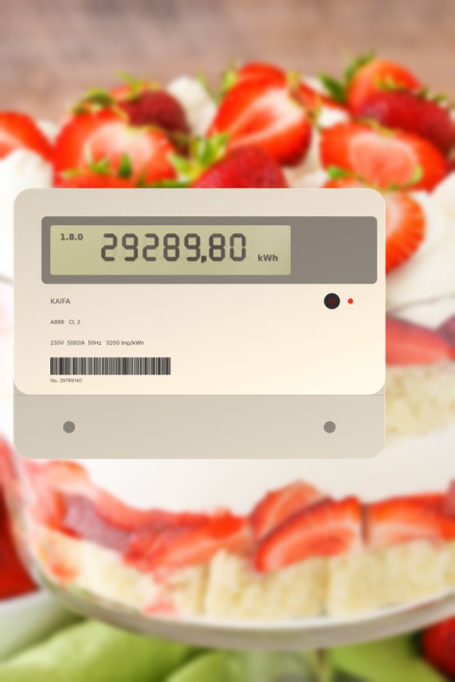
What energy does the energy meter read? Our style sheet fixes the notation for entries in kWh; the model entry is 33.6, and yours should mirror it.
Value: 29289.80
